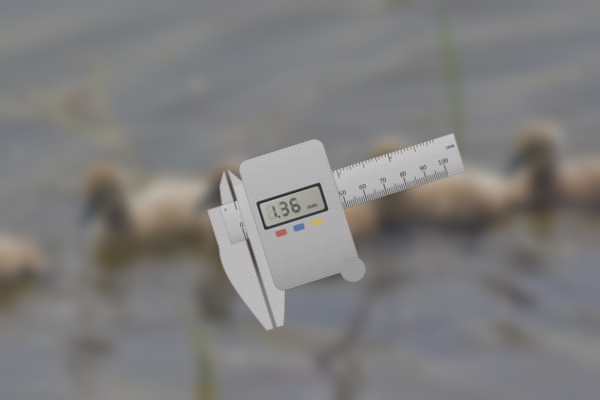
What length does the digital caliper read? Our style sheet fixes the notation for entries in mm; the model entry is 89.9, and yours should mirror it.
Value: 1.36
